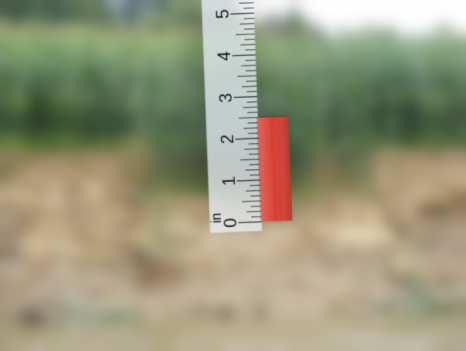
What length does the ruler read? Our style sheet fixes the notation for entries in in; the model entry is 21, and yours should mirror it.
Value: 2.5
